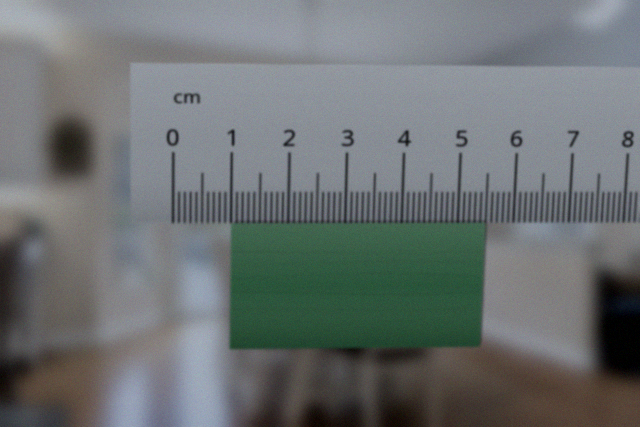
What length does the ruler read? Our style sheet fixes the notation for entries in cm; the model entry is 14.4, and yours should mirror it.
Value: 4.5
